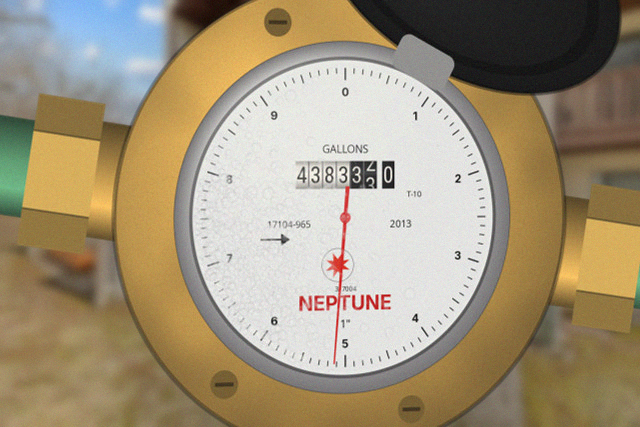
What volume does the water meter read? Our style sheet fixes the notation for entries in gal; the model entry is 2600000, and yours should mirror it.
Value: 4383325.1
